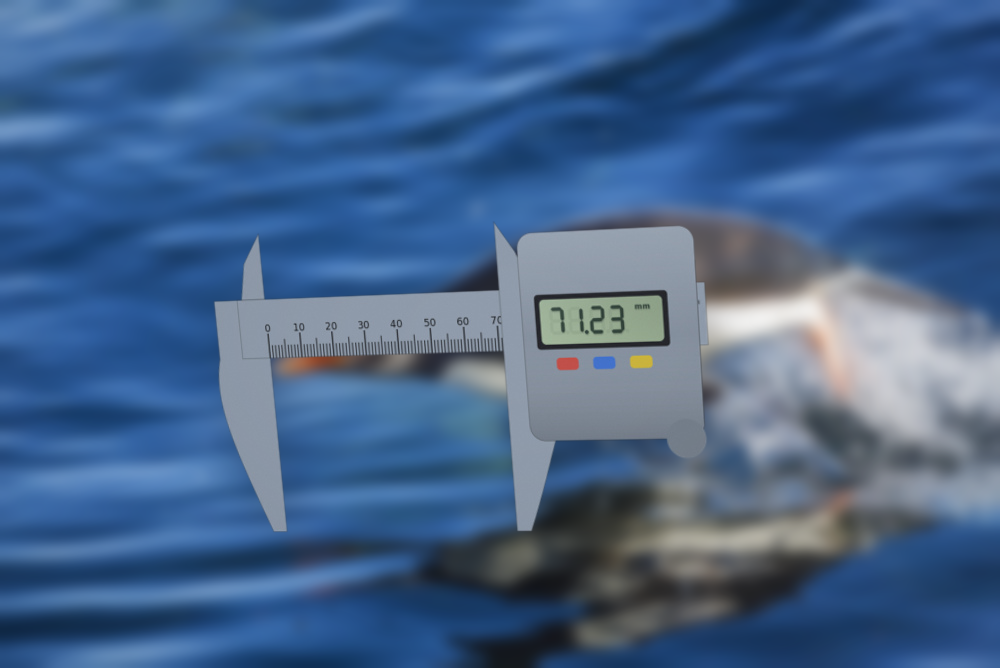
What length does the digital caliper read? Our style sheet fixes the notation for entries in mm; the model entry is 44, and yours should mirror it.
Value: 71.23
